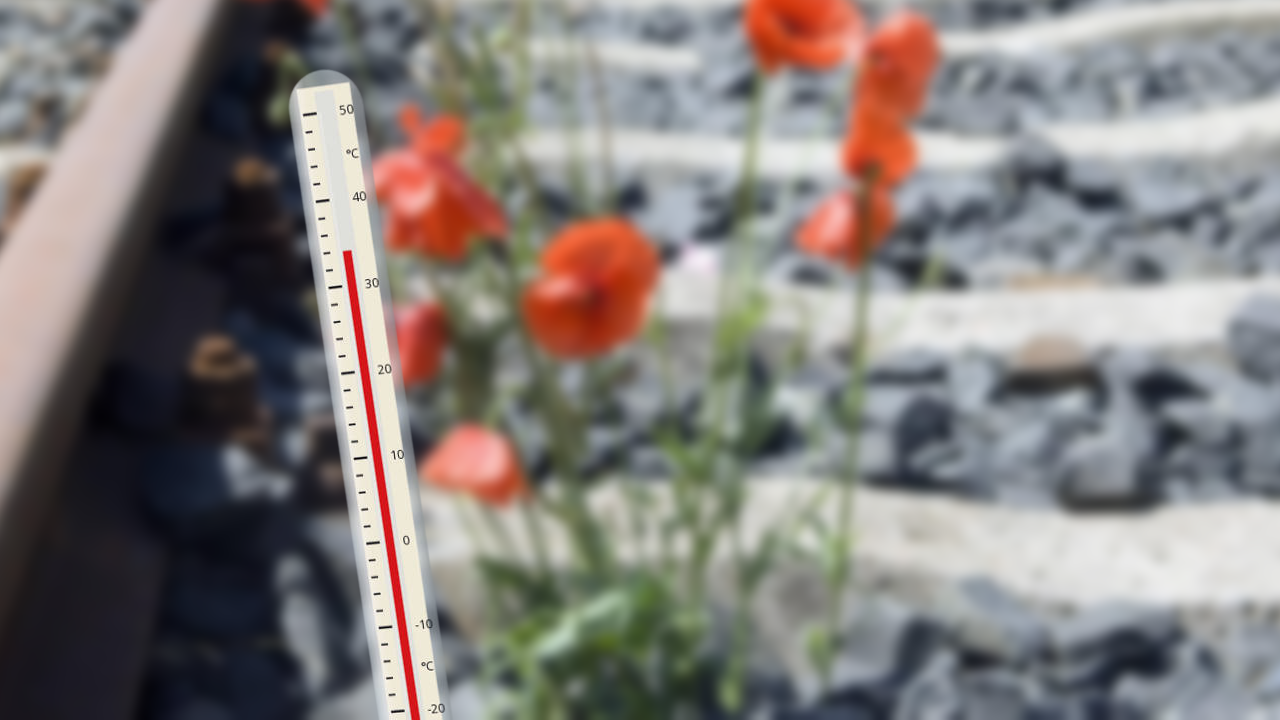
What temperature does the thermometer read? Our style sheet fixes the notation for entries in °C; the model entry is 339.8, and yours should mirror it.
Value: 34
